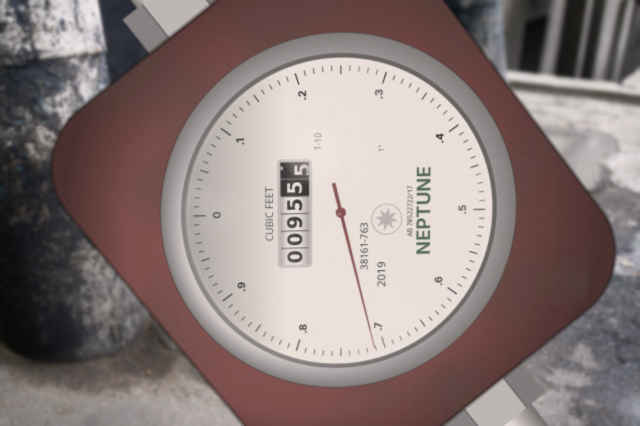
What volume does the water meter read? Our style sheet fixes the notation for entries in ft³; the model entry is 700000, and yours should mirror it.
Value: 9554.71
